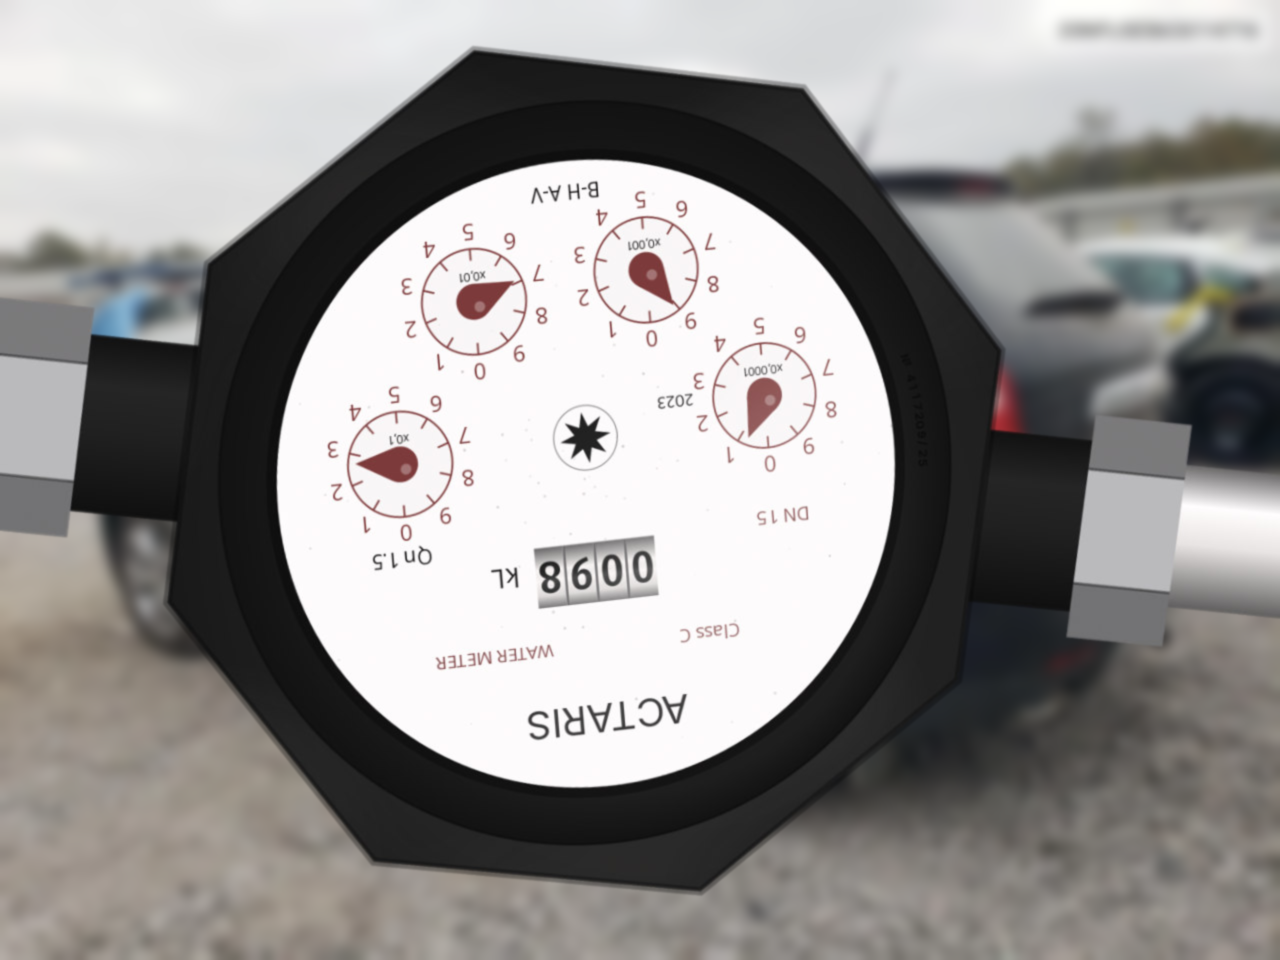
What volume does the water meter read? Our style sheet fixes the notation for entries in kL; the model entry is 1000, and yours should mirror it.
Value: 98.2690
